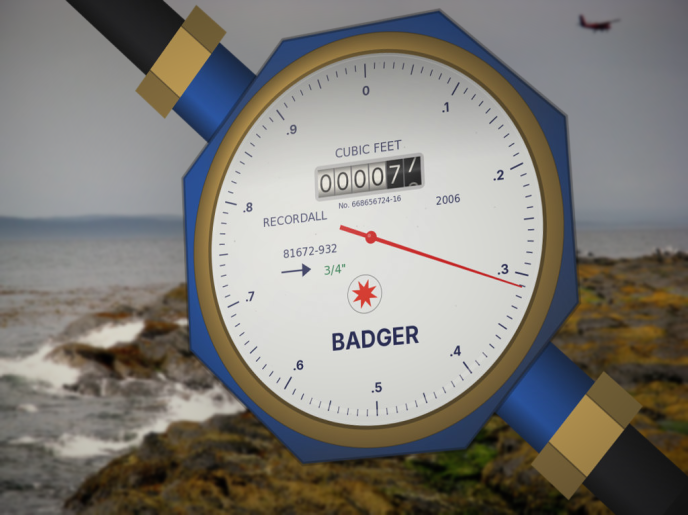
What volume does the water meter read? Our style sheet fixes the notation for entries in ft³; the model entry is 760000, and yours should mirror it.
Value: 77.31
